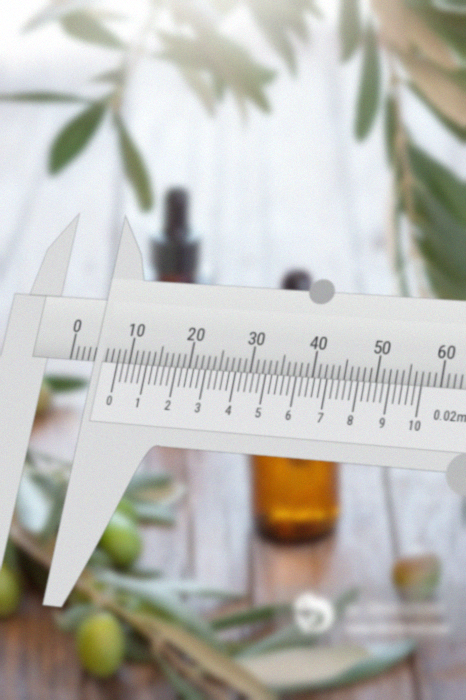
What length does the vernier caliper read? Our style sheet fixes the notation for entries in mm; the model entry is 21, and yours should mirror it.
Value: 8.0
